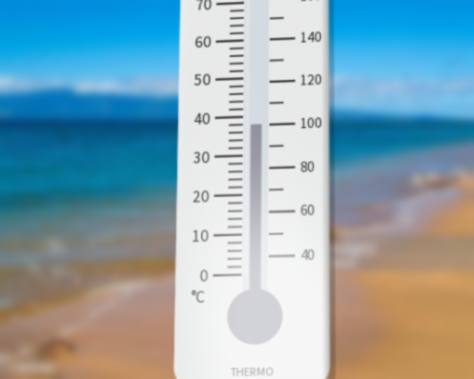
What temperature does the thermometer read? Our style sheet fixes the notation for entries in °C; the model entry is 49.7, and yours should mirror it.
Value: 38
